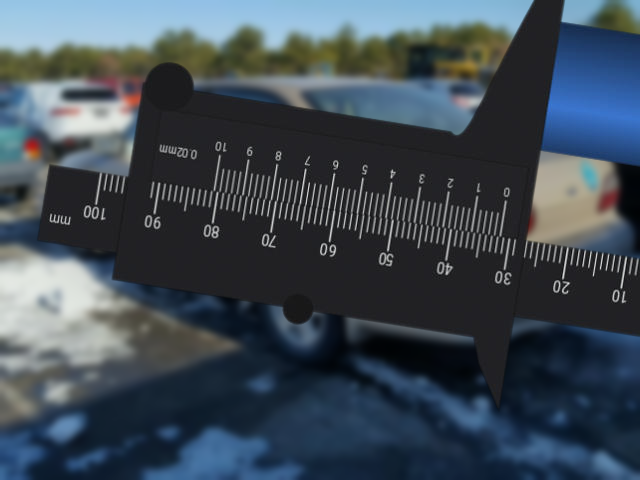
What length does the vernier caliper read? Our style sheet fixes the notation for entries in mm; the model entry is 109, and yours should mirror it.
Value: 31.6
